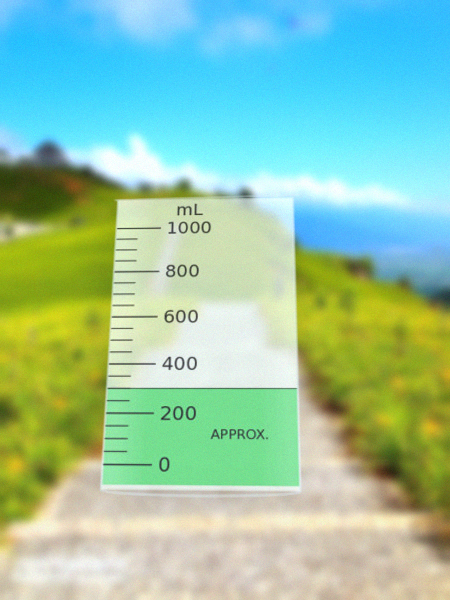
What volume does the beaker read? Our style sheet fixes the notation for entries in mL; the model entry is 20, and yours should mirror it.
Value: 300
